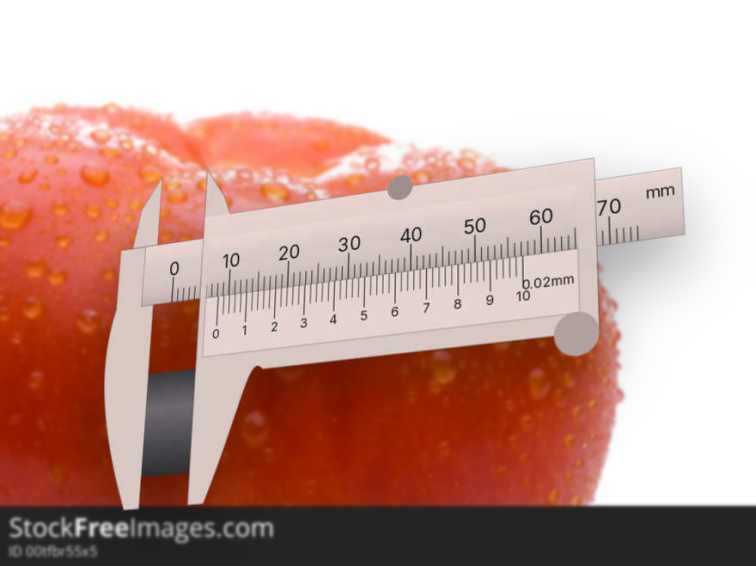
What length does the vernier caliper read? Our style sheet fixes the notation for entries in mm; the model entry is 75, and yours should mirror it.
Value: 8.2
